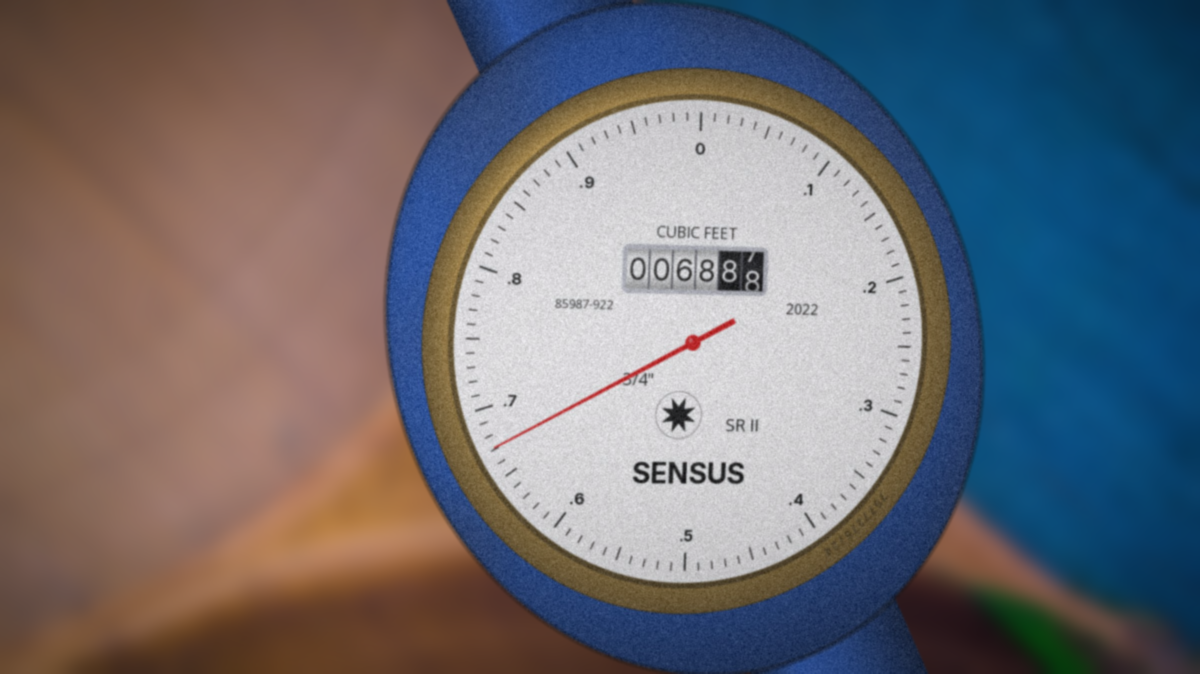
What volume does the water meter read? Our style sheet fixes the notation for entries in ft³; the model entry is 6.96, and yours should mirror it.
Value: 6887.67
